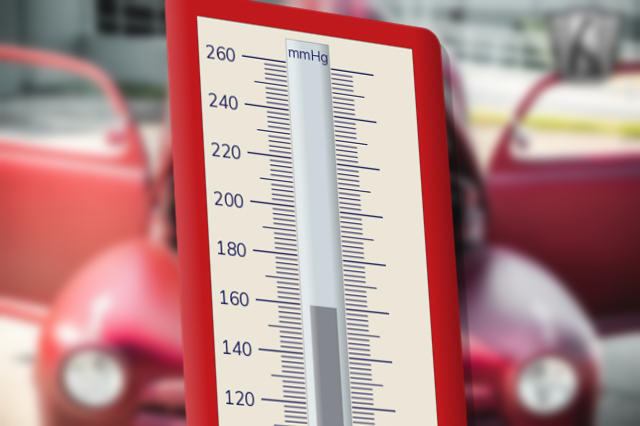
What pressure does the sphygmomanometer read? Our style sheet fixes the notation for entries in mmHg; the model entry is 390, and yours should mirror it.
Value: 160
